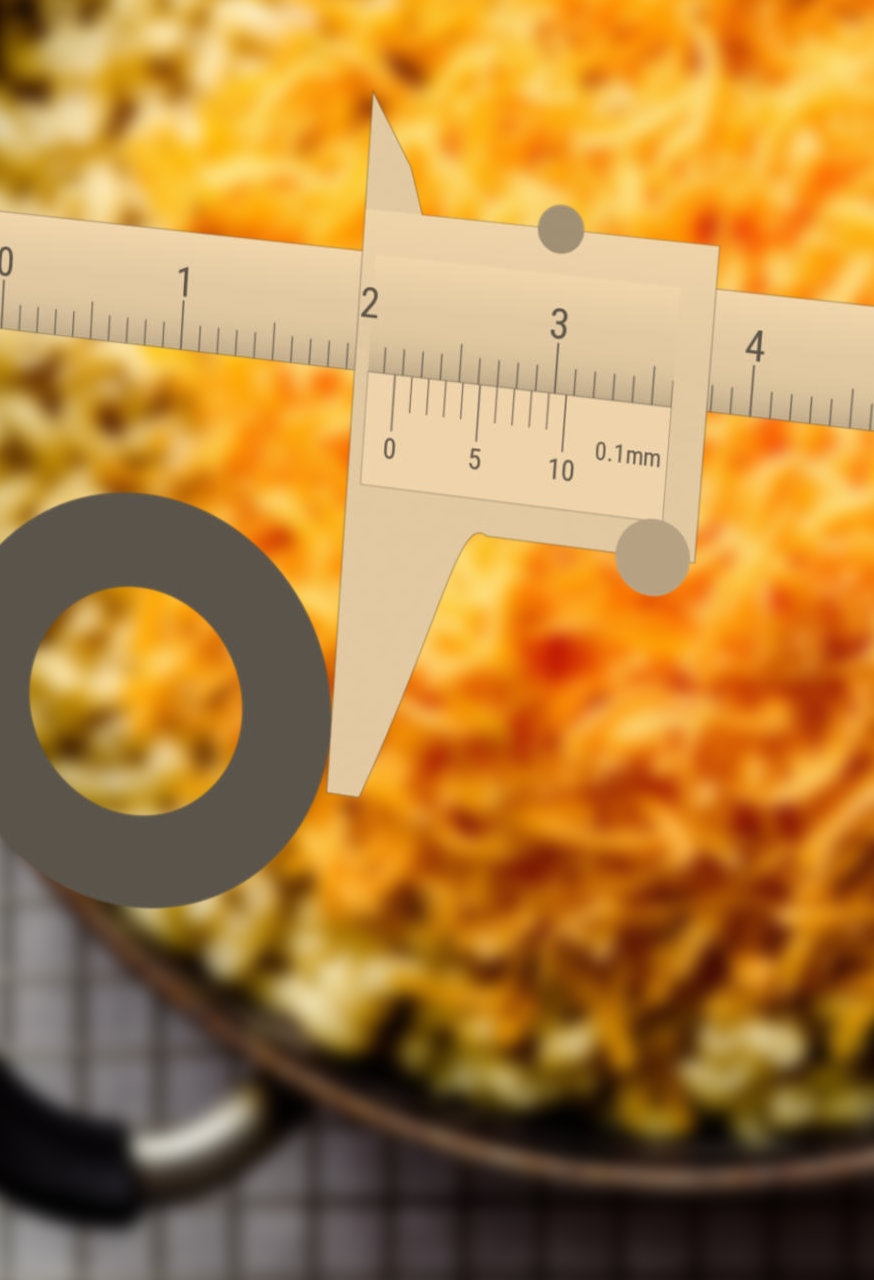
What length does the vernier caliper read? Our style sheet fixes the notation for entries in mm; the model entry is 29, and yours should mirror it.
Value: 21.6
